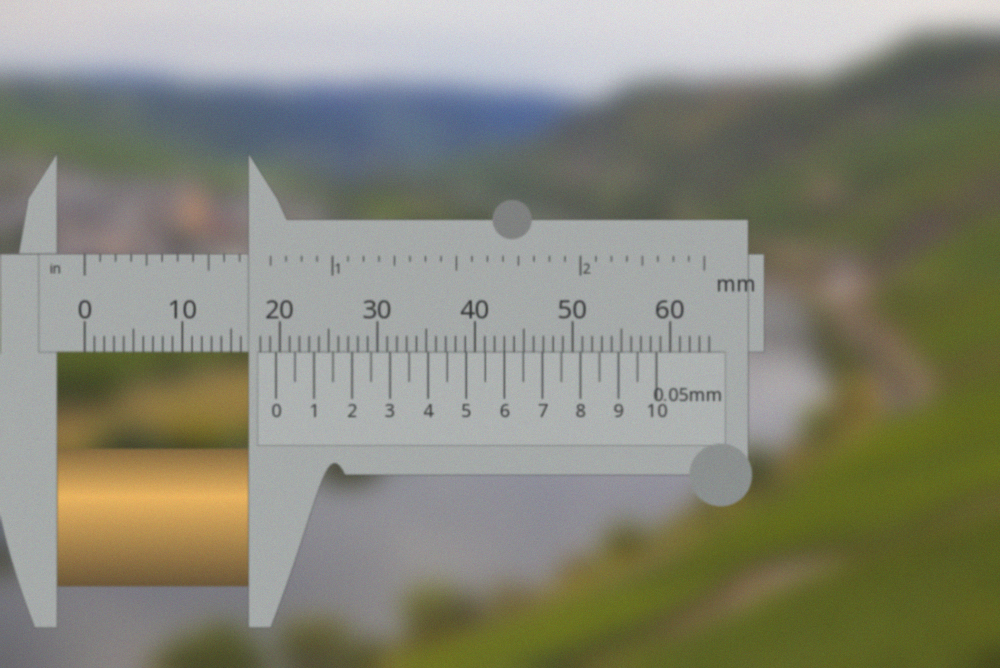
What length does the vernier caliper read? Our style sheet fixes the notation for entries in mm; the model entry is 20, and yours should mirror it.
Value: 19.6
